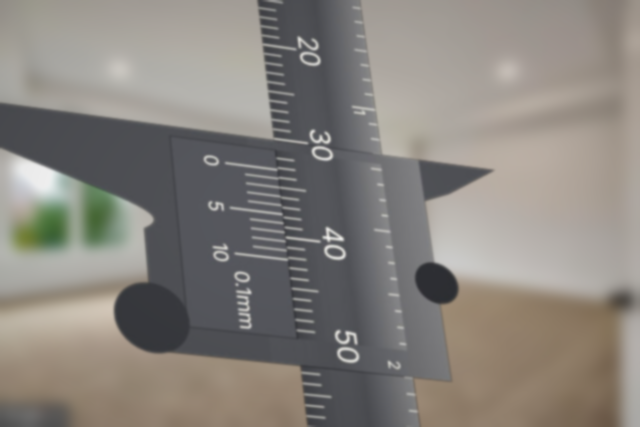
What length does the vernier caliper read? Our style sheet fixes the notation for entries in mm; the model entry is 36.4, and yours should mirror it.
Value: 33.2
